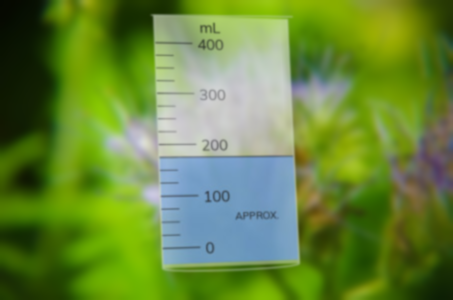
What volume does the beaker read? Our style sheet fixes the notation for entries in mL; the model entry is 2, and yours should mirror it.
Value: 175
